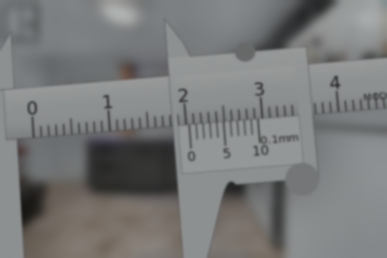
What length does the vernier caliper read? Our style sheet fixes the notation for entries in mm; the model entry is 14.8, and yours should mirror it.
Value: 20.4
